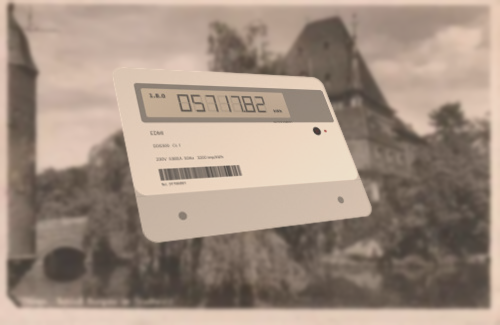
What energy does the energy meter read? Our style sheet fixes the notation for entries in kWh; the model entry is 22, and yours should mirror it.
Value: 5717.82
